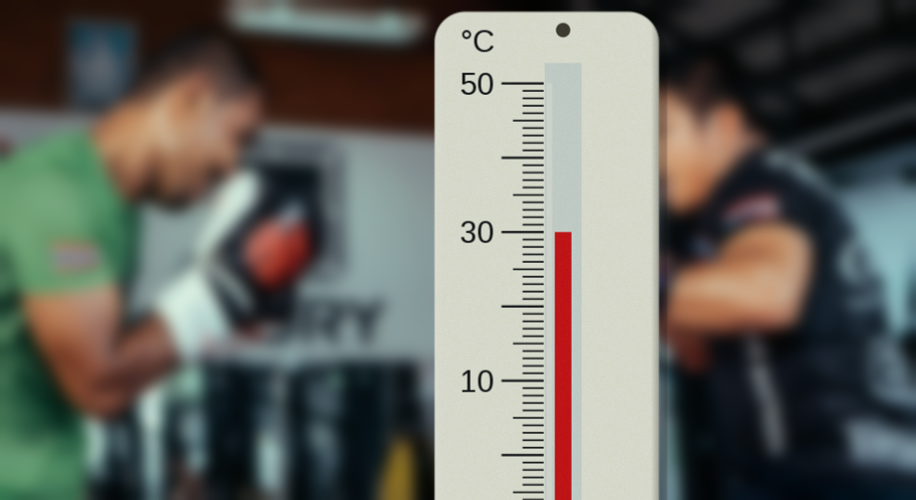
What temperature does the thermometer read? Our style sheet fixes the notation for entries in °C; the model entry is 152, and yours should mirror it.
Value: 30
